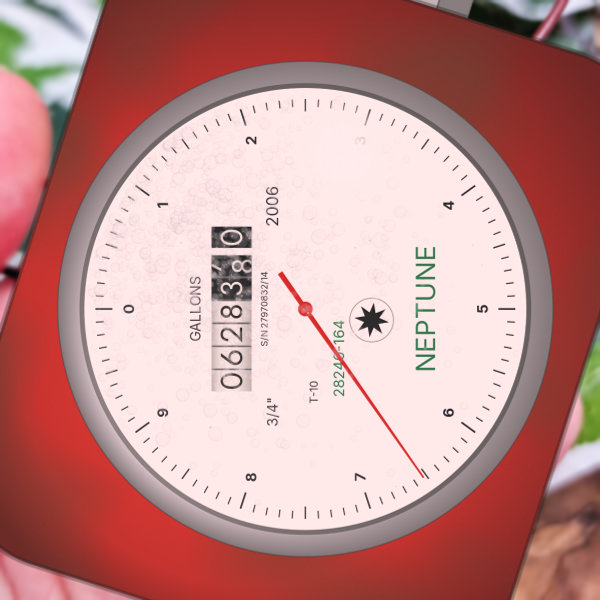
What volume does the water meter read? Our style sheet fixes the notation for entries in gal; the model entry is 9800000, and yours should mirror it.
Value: 628376.5
